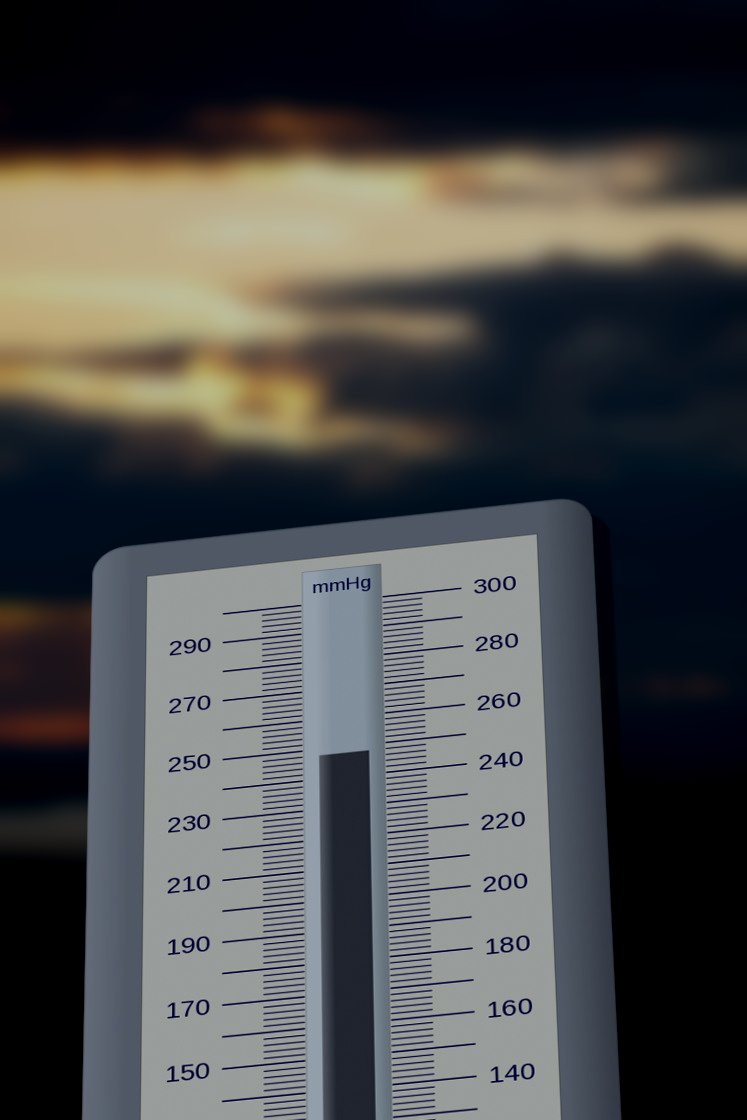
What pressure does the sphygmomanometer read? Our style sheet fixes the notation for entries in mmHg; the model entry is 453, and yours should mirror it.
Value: 248
